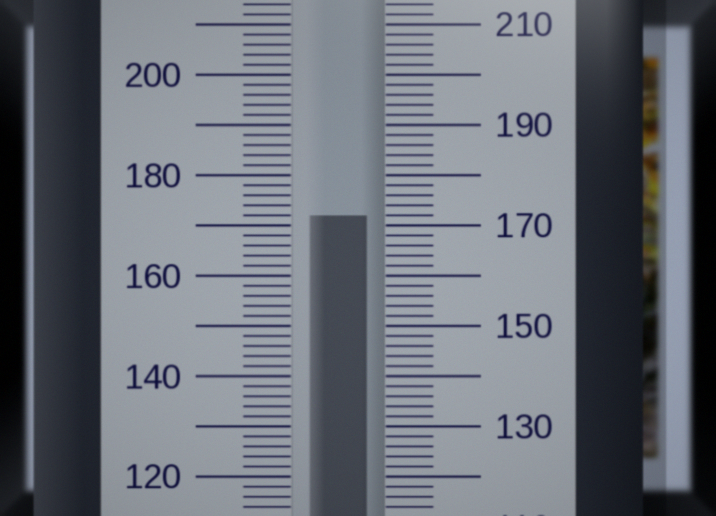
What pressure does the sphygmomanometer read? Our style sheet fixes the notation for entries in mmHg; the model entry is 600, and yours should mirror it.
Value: 172
